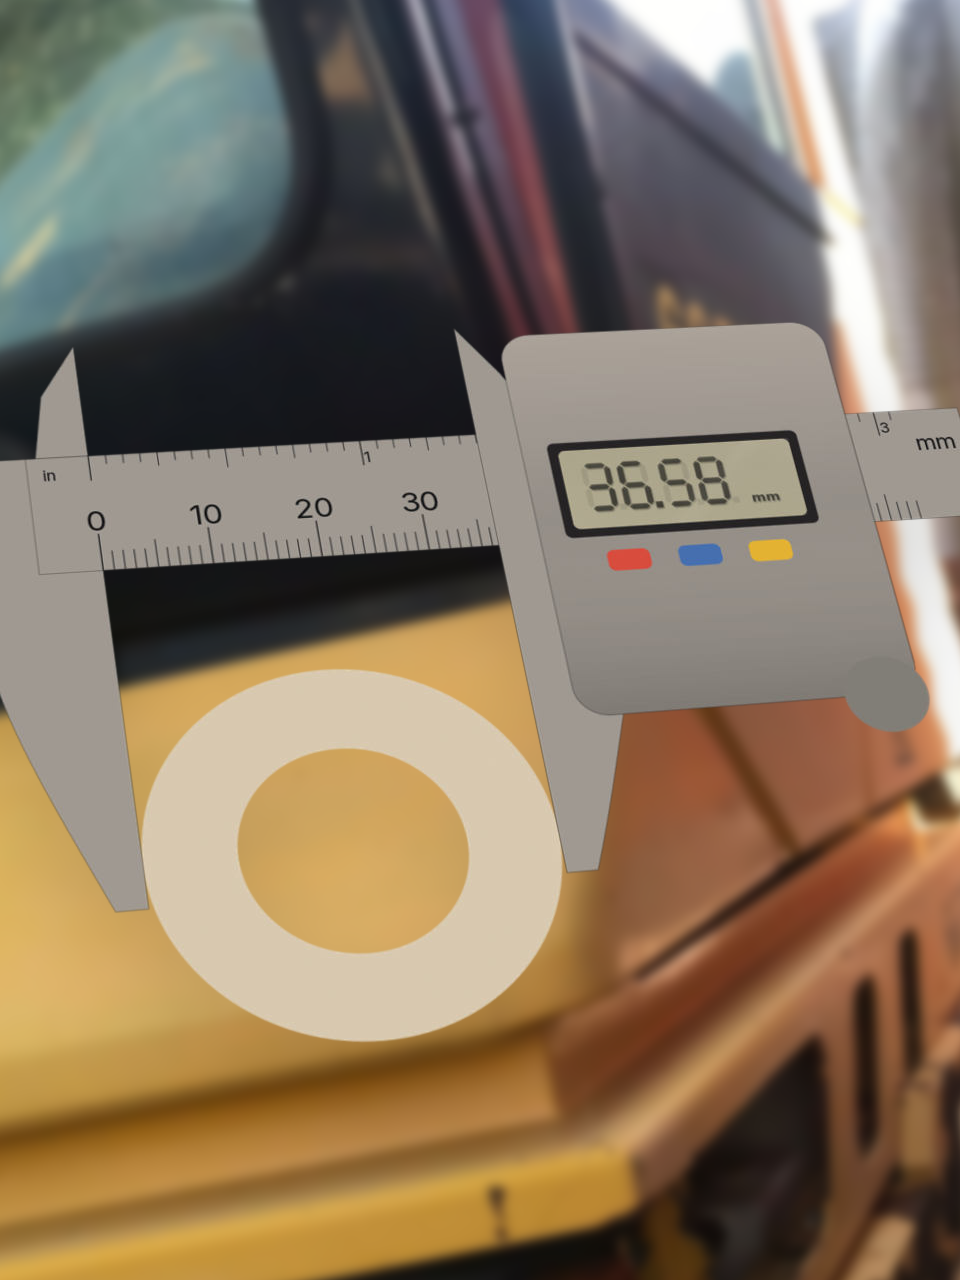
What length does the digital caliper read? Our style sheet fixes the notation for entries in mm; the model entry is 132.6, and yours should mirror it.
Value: 36.58
